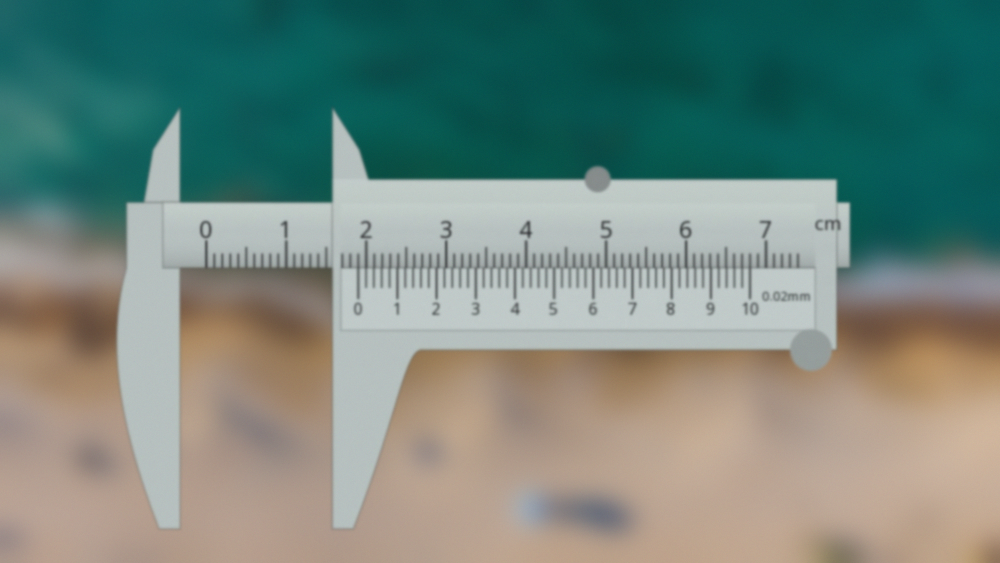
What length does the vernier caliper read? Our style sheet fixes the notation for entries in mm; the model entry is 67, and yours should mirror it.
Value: 19.0
